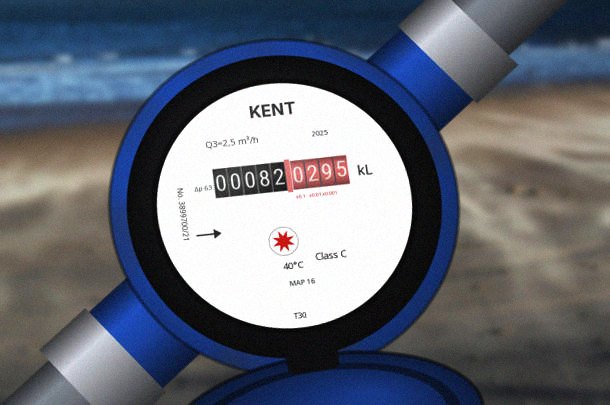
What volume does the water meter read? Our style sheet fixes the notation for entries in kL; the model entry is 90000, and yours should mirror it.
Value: 82.0295
